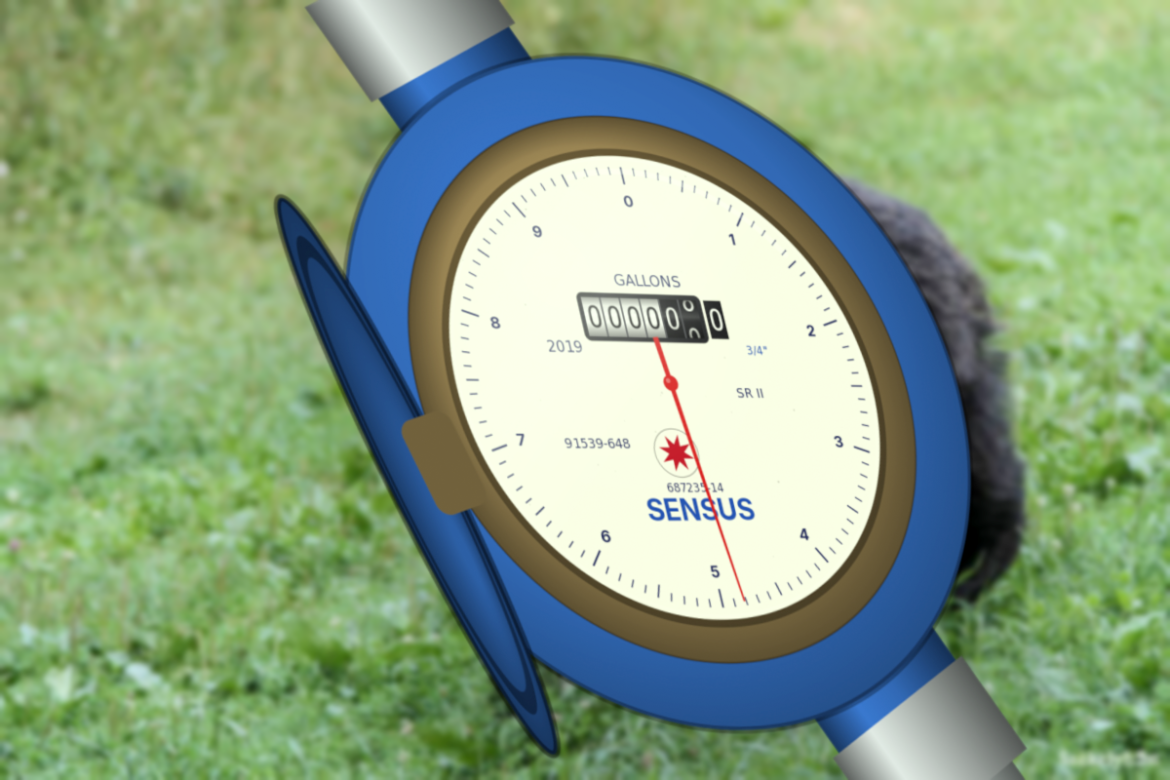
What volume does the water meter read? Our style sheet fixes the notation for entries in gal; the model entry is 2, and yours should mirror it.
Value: 84.8
